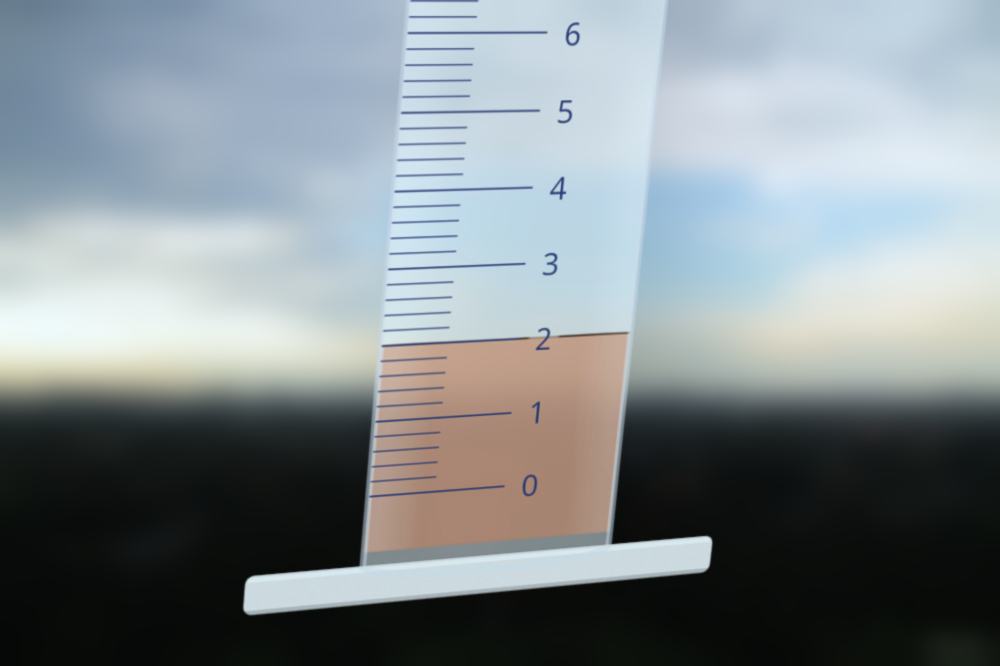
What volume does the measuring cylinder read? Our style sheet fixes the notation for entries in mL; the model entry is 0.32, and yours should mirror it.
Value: 2
